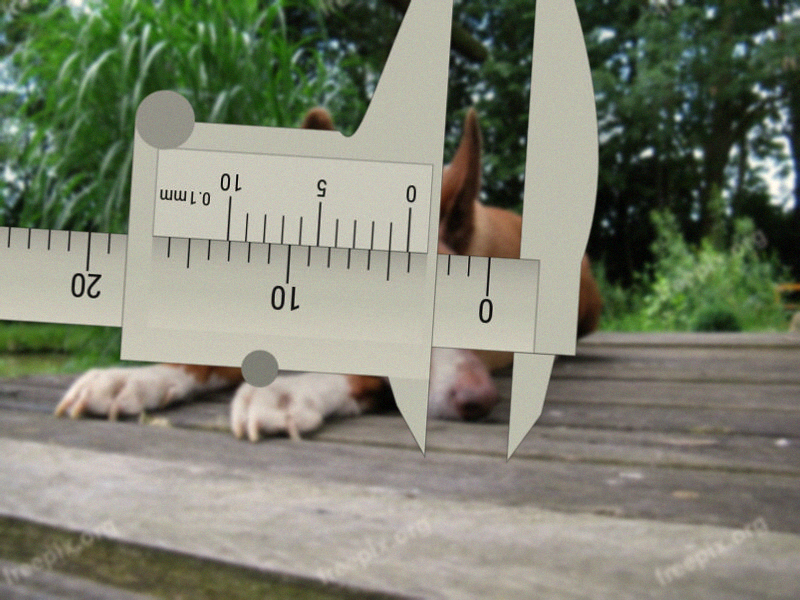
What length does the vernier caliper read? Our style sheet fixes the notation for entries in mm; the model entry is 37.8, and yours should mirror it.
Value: 4.1
